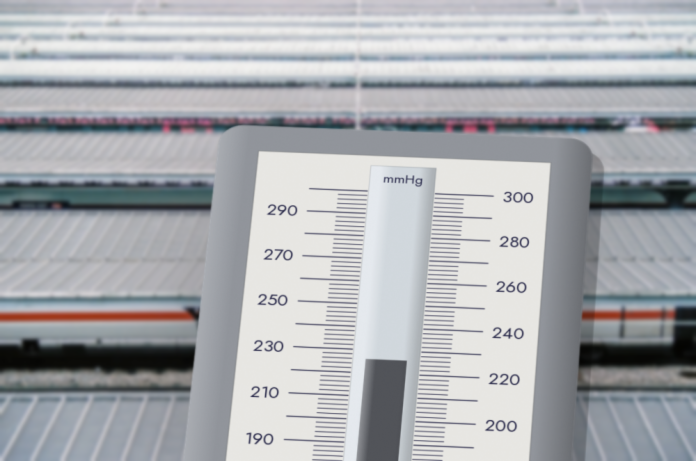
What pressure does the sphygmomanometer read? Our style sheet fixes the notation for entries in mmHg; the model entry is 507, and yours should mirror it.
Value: 226
